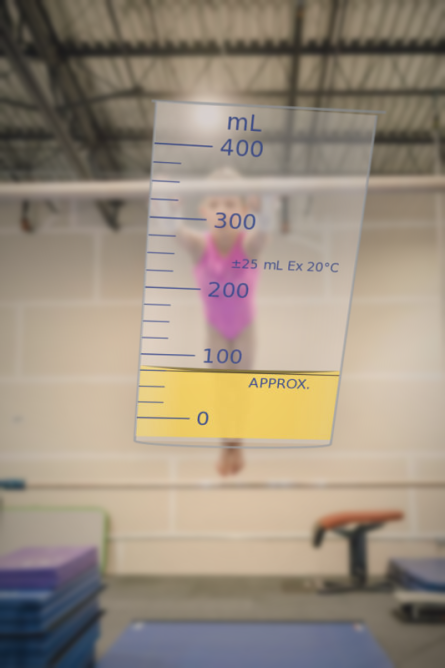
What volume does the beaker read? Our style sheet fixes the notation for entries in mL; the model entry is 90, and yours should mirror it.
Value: 75
